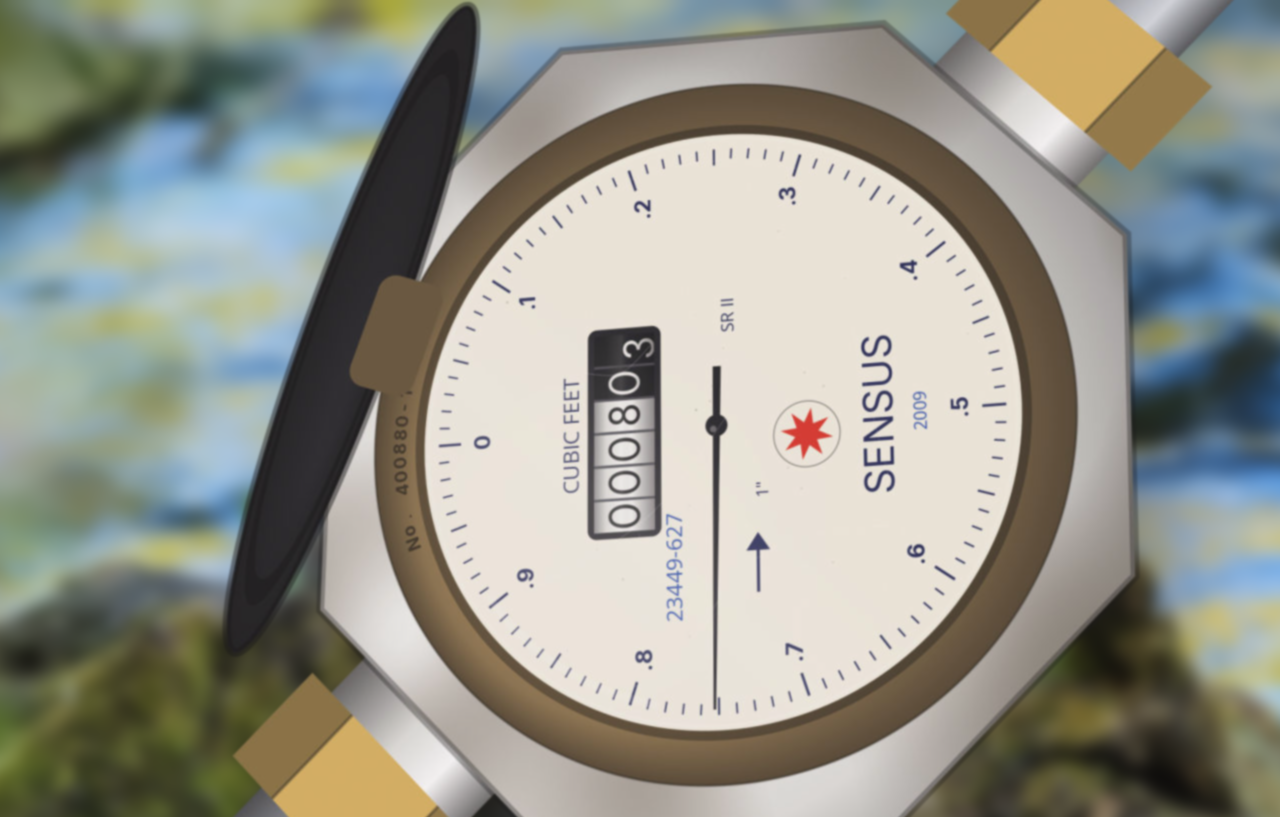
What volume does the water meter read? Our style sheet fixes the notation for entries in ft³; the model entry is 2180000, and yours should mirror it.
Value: 802.75
